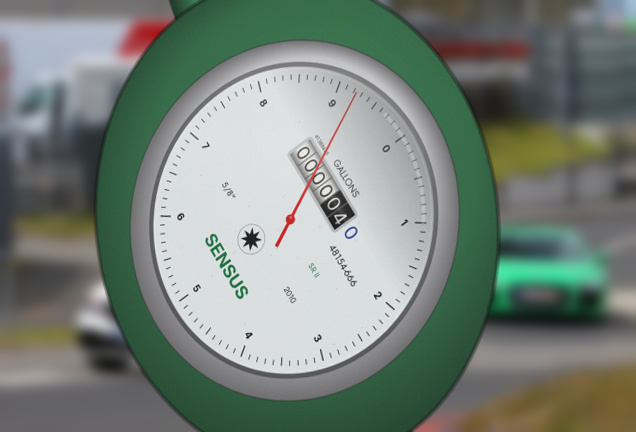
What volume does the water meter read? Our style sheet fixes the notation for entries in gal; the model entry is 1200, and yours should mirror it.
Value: 39.2
